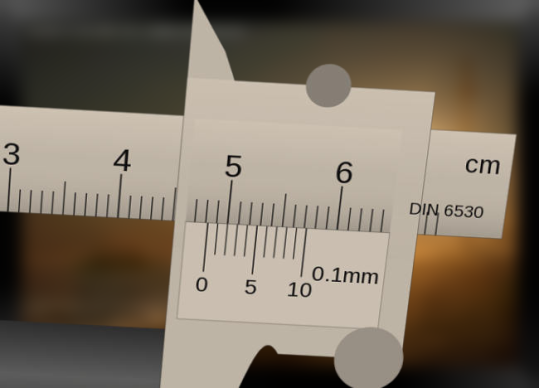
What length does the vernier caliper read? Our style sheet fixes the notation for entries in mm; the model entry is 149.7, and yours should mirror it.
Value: 48.2
